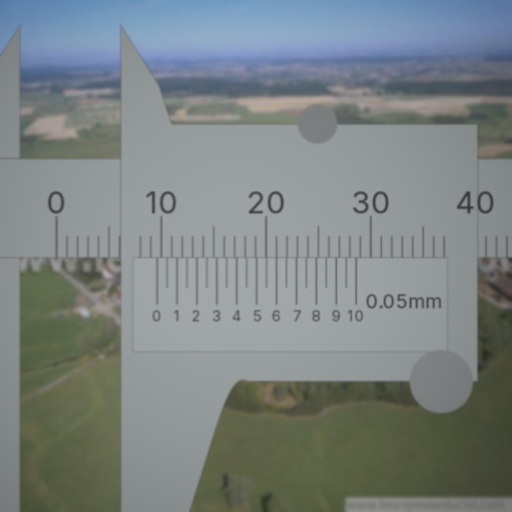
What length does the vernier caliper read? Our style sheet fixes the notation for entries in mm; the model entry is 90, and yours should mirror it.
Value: 9.6
